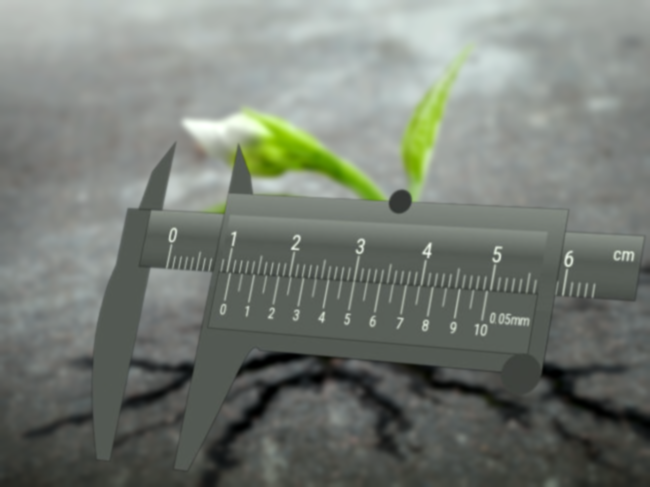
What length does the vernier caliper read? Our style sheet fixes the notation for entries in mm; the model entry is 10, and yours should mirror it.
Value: 10.5
